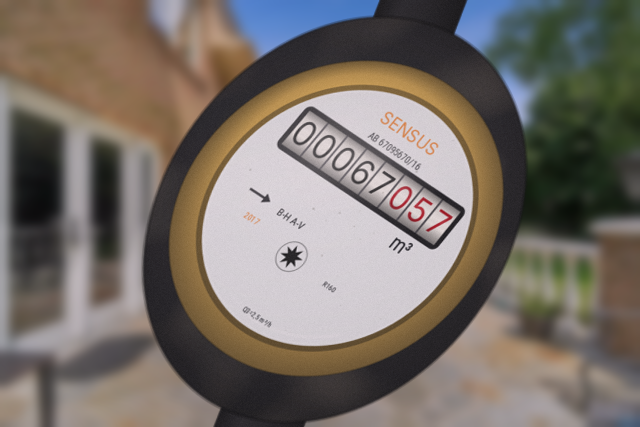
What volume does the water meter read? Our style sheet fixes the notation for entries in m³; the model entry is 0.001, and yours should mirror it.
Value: 67.057
